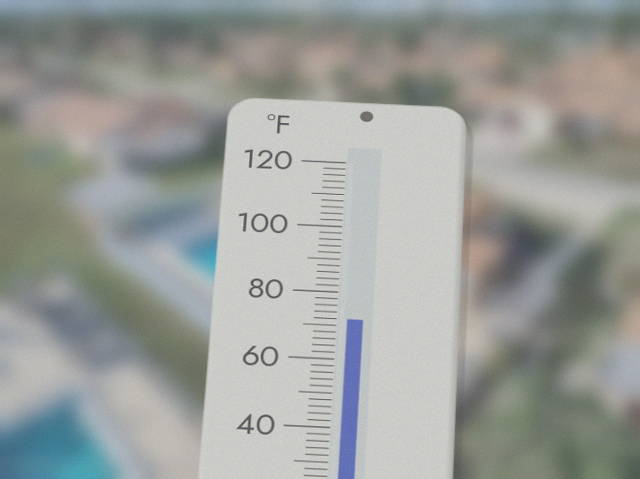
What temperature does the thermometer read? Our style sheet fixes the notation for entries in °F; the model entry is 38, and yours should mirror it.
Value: 72
